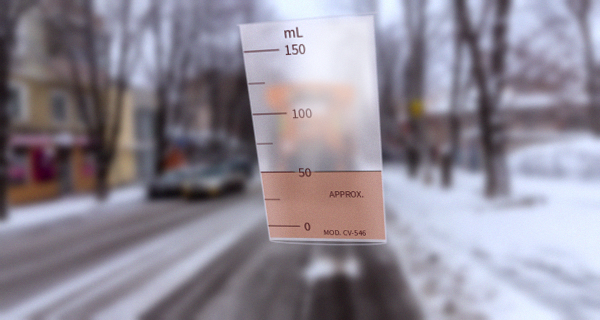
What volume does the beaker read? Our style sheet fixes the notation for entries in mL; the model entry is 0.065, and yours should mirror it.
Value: 50
